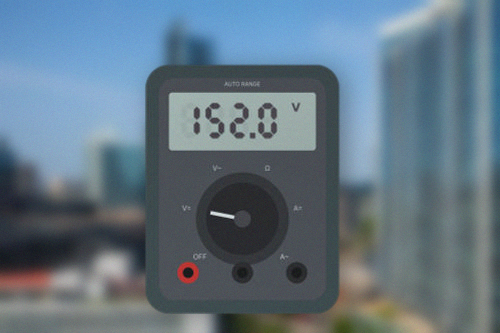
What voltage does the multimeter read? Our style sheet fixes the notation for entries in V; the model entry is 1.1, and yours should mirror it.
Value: 152.0
